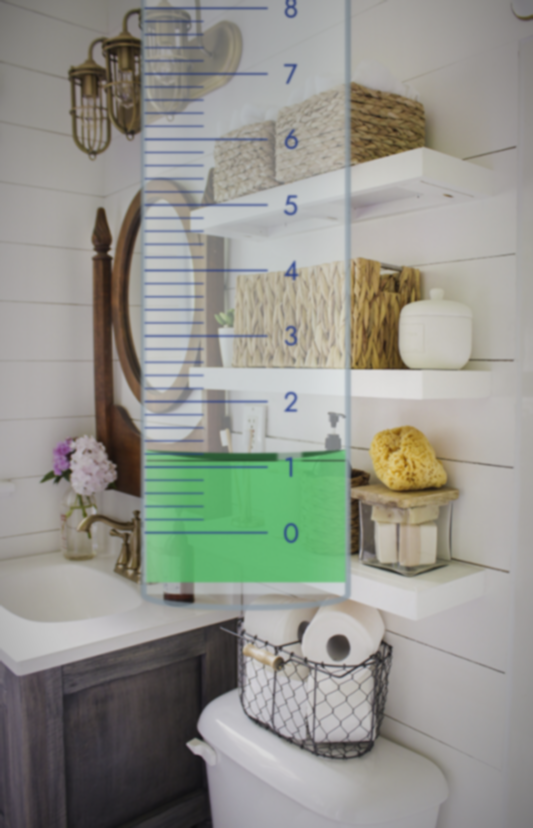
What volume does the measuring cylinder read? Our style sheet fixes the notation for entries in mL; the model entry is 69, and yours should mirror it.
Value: 1.1
